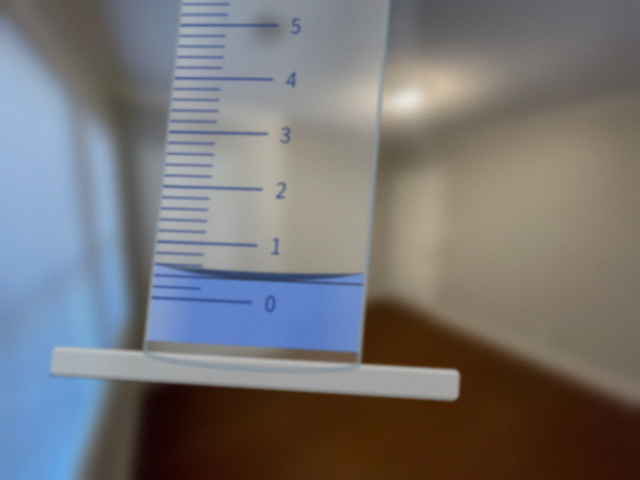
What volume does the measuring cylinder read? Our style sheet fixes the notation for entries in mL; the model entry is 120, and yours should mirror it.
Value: 0.4
